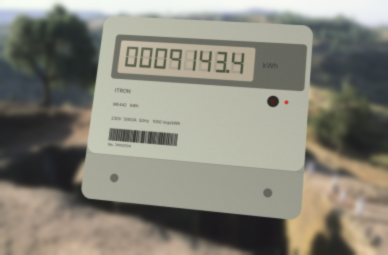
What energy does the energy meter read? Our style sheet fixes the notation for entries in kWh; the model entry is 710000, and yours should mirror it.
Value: 9143.4
